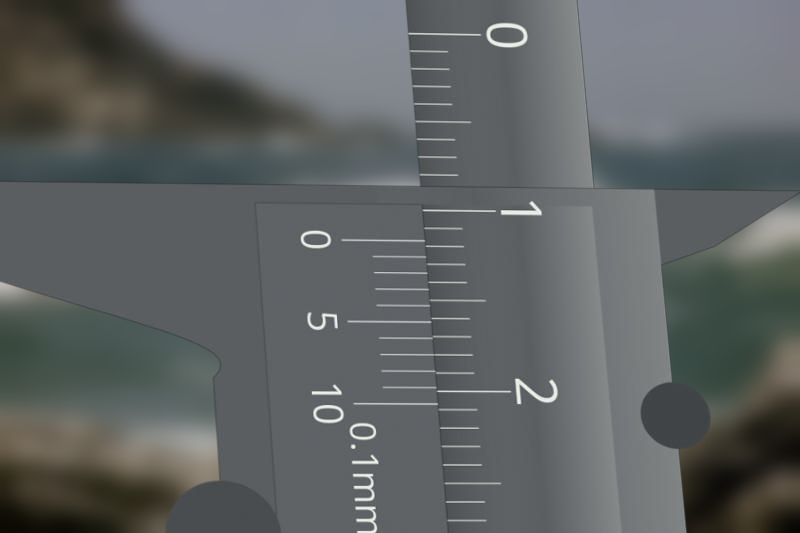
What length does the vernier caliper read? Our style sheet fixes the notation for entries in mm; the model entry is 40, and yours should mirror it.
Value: 11.7
